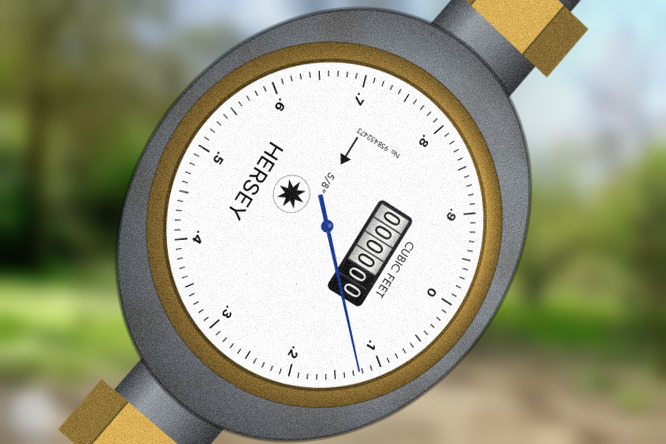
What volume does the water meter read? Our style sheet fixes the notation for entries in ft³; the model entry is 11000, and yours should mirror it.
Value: 0.12
